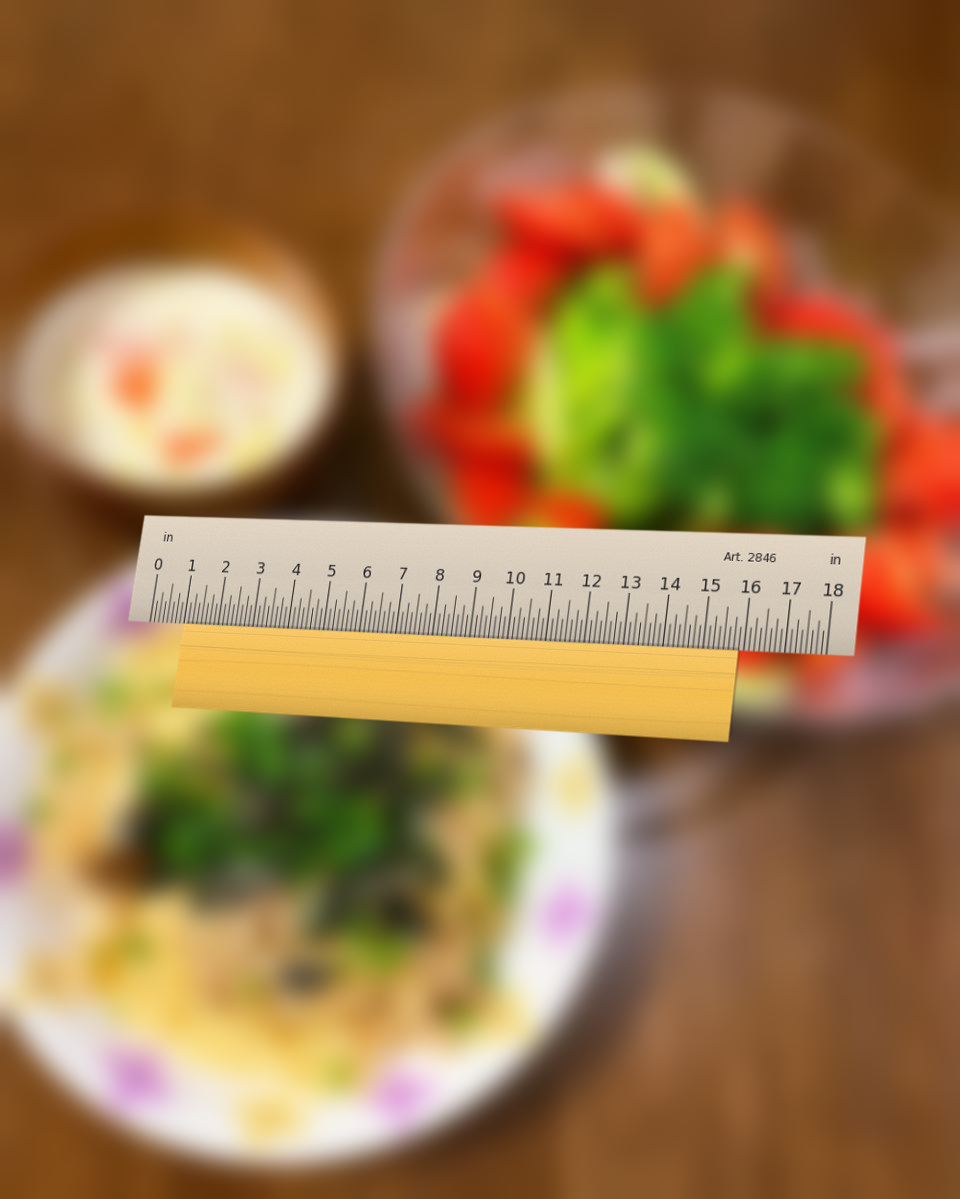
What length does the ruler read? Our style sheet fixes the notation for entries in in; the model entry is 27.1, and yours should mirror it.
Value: 14.875
